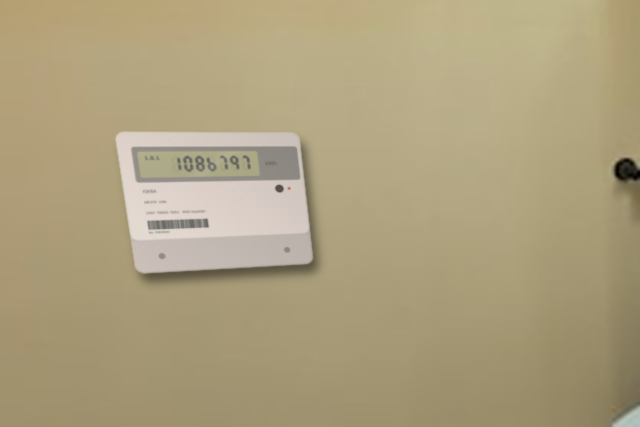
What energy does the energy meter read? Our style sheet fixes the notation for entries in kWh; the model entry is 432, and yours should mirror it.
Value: 1086797
